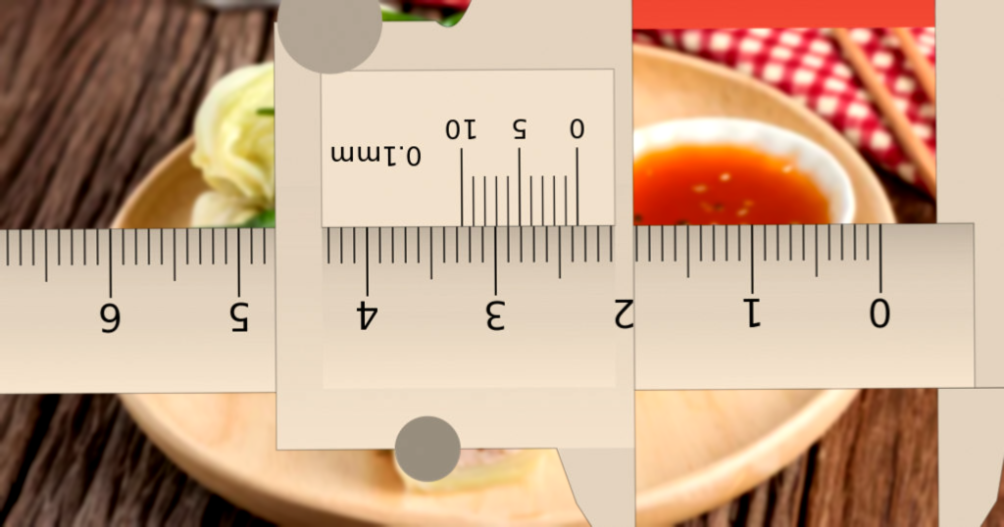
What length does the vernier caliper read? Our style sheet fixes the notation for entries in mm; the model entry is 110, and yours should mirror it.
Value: 23.6
